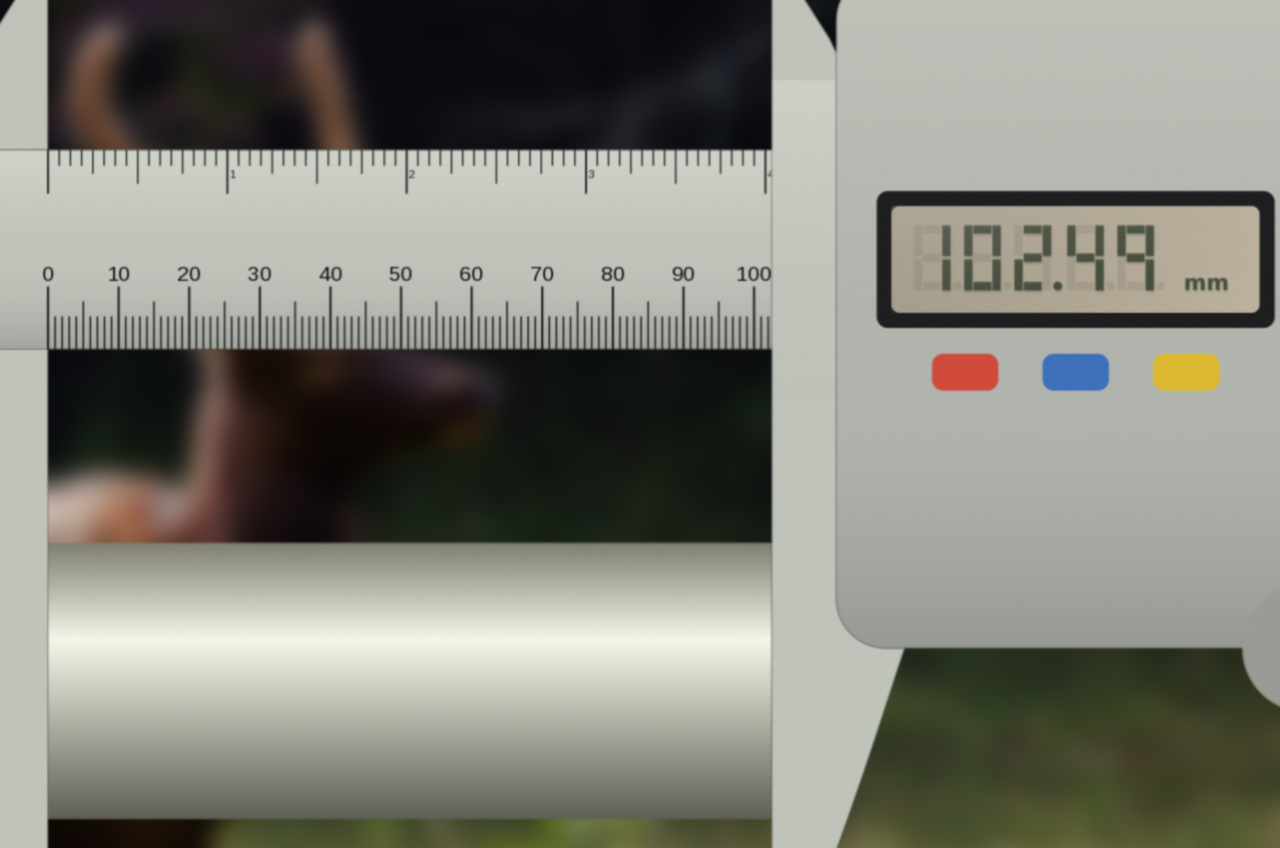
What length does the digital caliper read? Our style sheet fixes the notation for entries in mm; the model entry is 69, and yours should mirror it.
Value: 102.49
